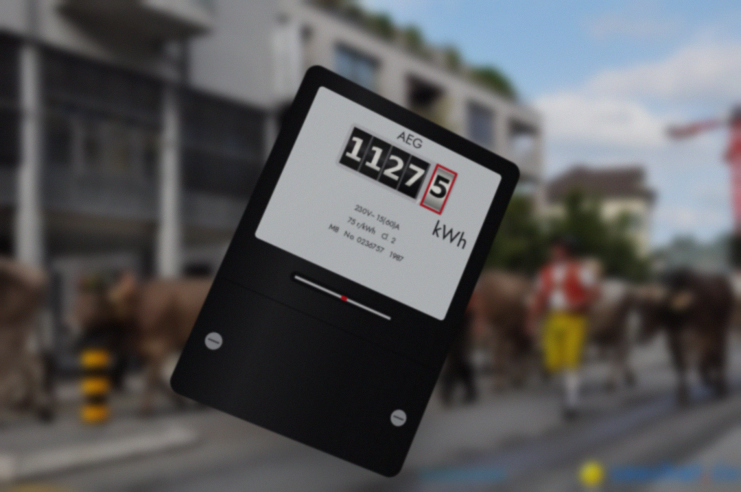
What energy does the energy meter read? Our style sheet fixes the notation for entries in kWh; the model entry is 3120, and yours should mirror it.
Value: 1127.5
